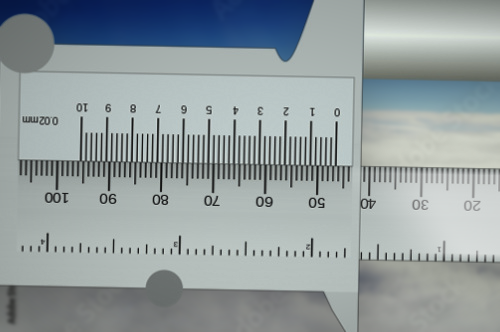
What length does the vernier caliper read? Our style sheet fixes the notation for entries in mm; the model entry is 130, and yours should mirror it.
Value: 46.5
